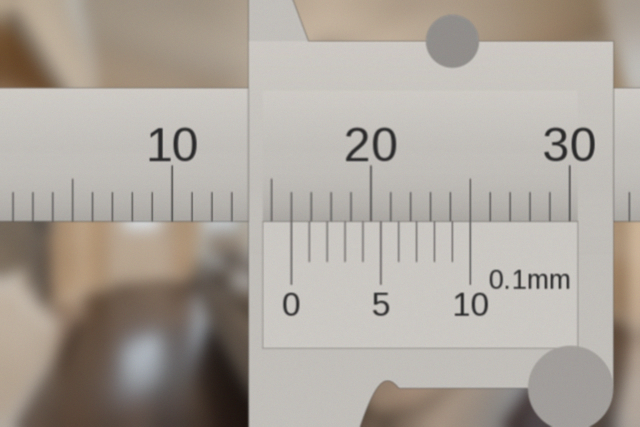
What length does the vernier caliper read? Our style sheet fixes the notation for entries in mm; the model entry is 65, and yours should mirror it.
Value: 16.0
